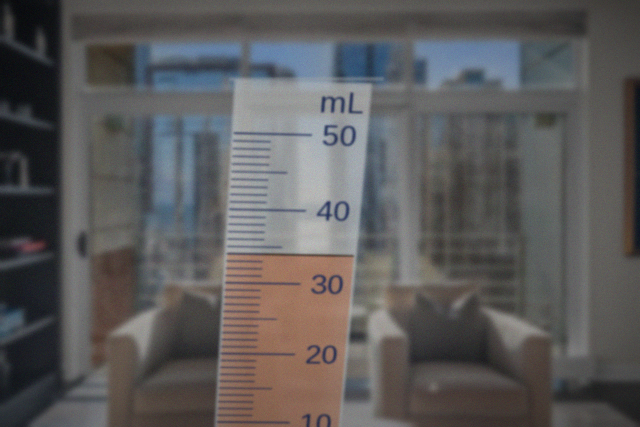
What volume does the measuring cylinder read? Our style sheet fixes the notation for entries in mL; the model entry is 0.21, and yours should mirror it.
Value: 34
